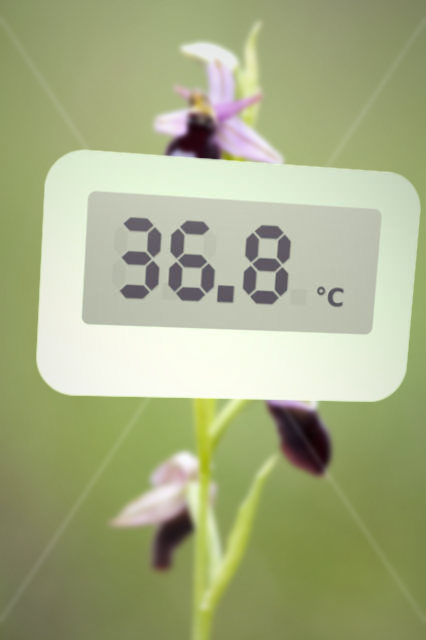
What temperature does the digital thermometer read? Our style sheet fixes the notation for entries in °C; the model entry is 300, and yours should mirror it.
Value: 36.8
